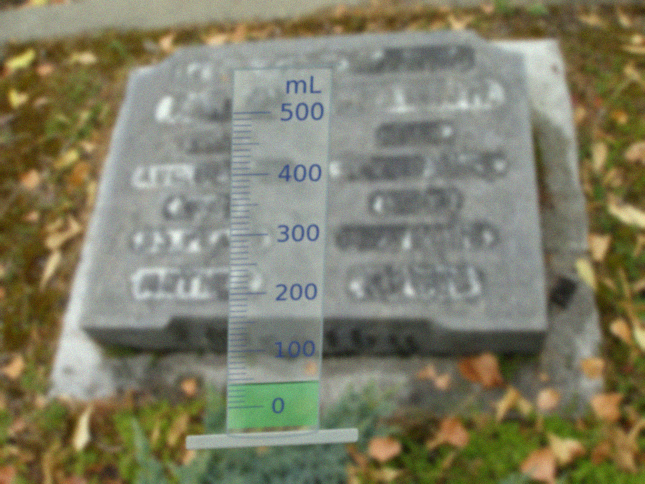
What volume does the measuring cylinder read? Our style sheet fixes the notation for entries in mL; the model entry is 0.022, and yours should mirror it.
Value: 40
